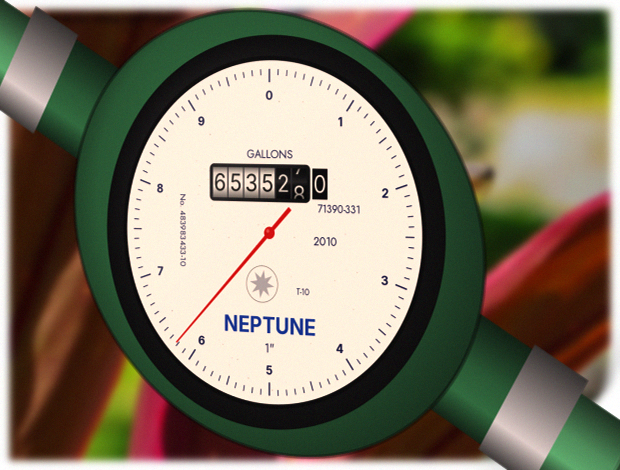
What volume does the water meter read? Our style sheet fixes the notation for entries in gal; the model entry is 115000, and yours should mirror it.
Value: 6535276.2
